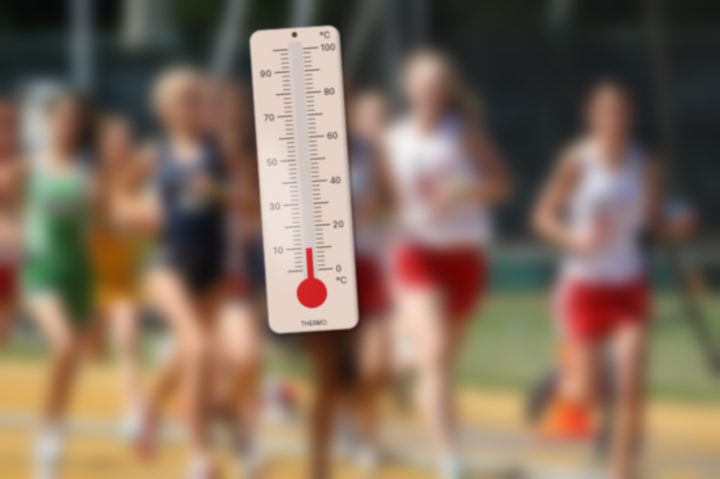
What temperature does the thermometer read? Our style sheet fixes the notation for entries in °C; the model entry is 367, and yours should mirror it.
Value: 10
